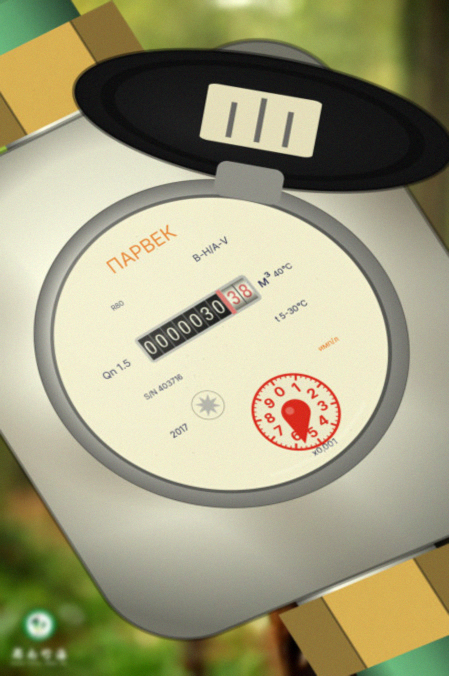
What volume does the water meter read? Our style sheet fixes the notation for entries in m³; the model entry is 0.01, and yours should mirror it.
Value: 30.385
